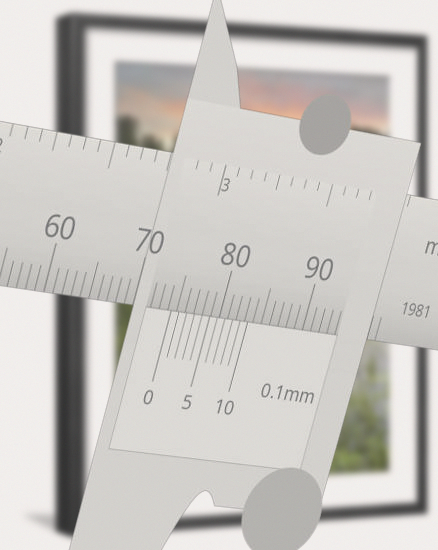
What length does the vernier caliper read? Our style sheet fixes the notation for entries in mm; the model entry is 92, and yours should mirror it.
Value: 74.4
